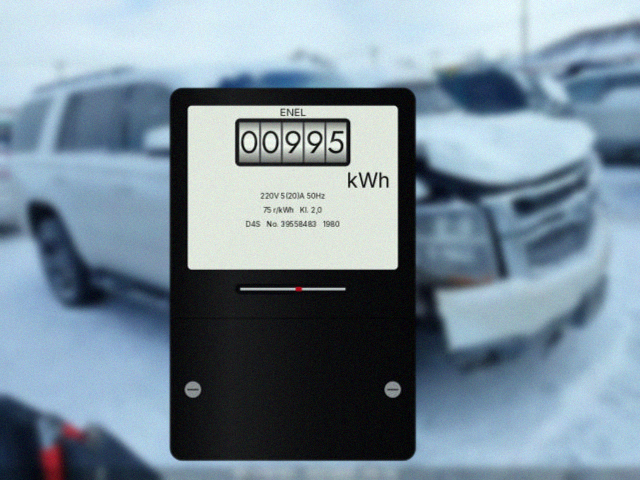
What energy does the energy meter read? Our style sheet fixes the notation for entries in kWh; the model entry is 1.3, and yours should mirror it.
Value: 995
